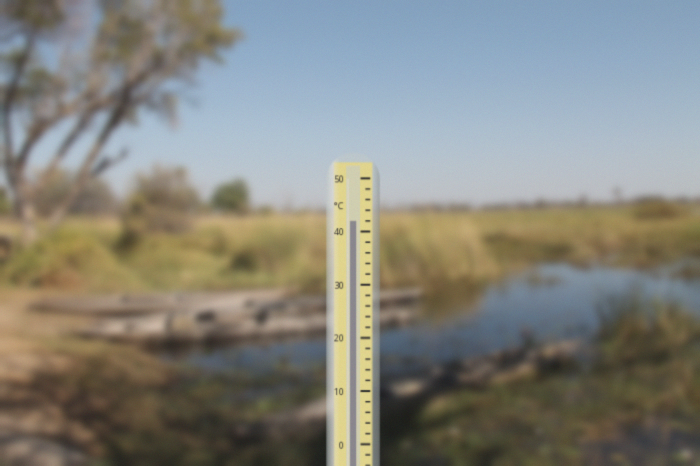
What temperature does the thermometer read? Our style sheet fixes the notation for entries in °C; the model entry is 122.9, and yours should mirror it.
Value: 42
